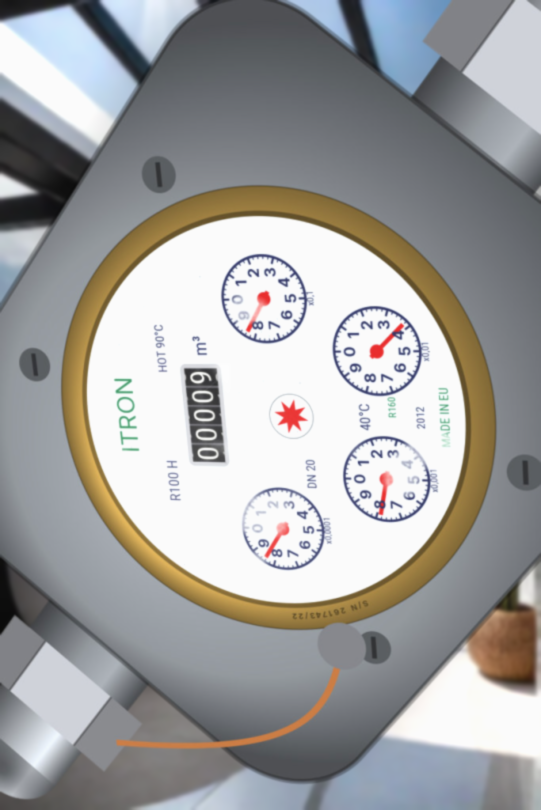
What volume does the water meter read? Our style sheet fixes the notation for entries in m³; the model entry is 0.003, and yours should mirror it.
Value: 9.8378
